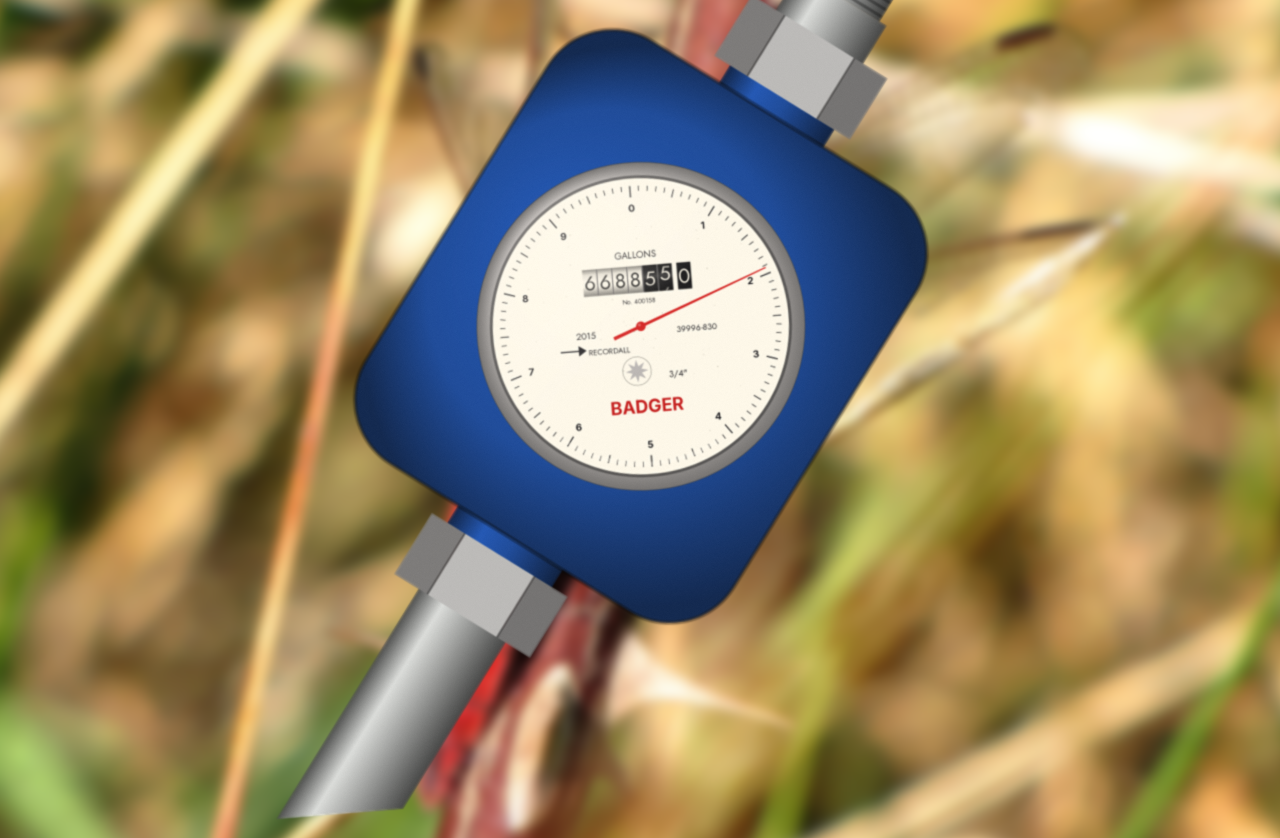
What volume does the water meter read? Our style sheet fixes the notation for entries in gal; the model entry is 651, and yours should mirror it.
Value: 6688551.9
